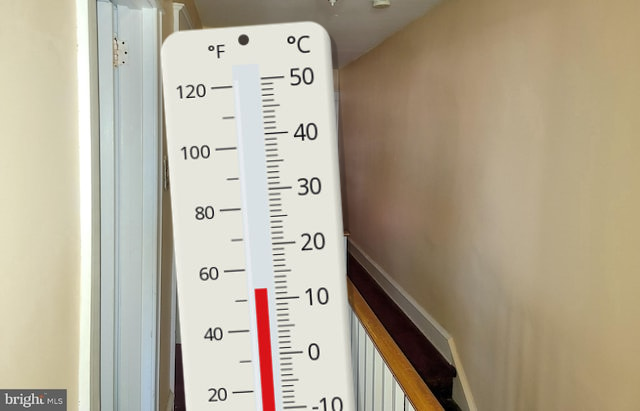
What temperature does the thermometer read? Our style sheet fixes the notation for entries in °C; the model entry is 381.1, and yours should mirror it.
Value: 12
